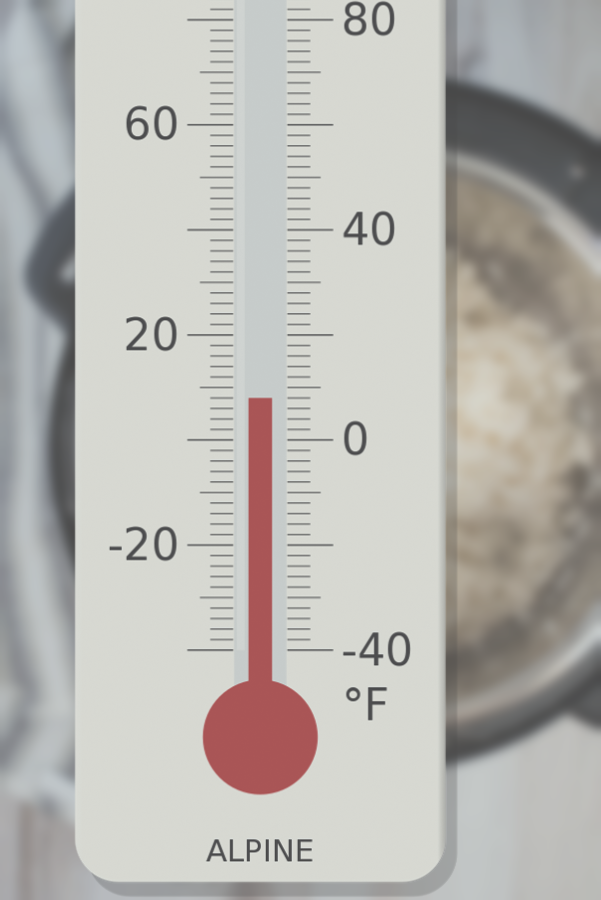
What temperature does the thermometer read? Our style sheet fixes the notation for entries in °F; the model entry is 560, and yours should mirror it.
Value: 8
